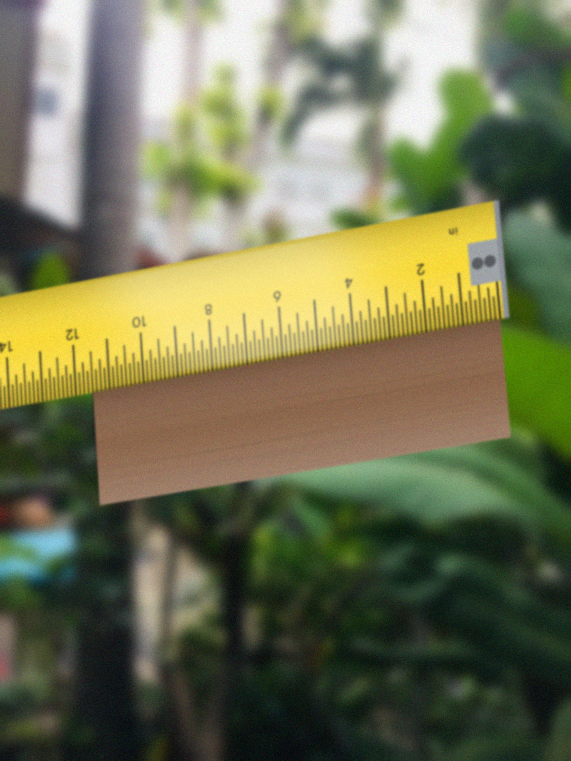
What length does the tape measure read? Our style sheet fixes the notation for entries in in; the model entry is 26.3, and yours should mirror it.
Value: 11.5
